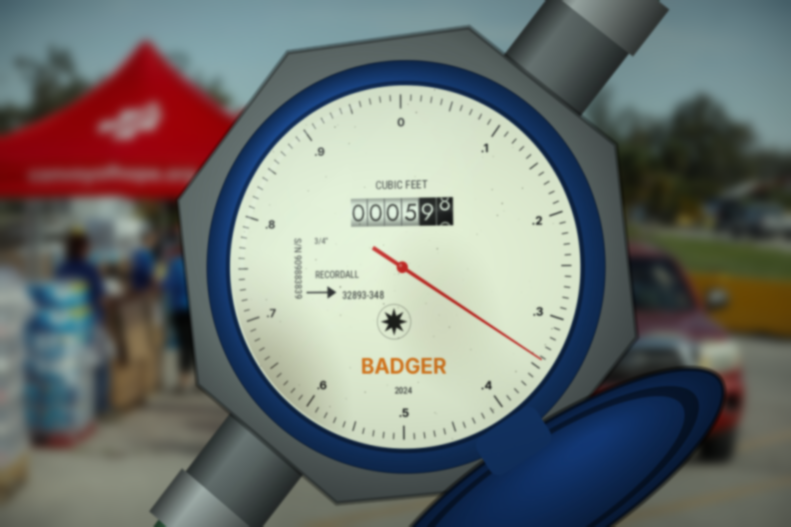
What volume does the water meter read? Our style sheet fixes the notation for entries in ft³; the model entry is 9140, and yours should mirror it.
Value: 598.34
